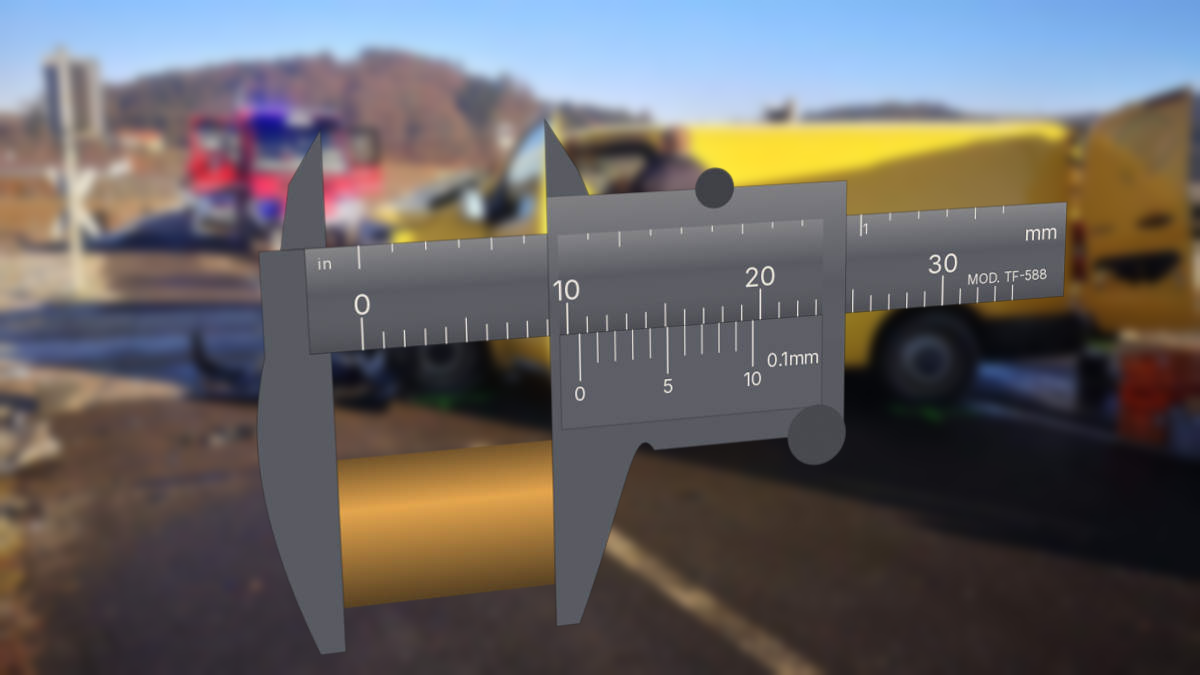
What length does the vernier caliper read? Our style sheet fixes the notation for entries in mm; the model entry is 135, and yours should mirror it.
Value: 10.6
